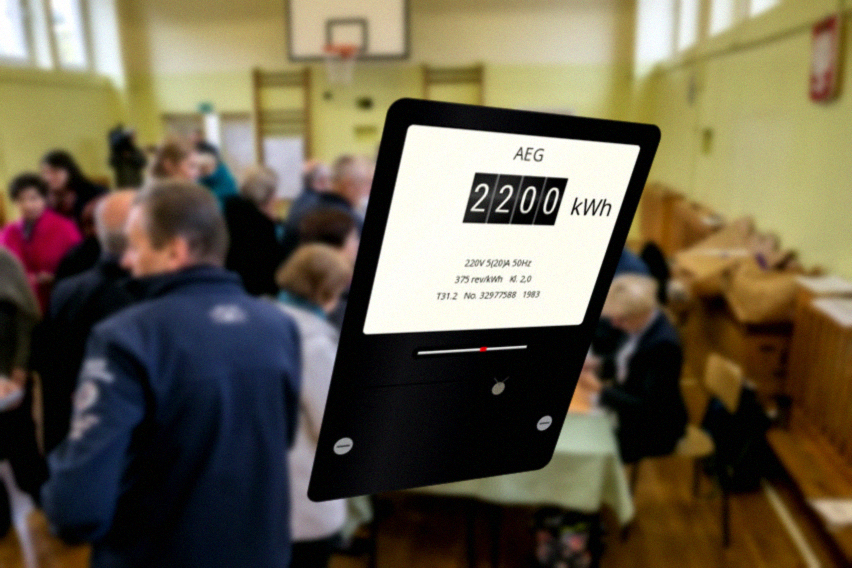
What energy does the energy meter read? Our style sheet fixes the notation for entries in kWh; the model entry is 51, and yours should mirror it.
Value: 2200
